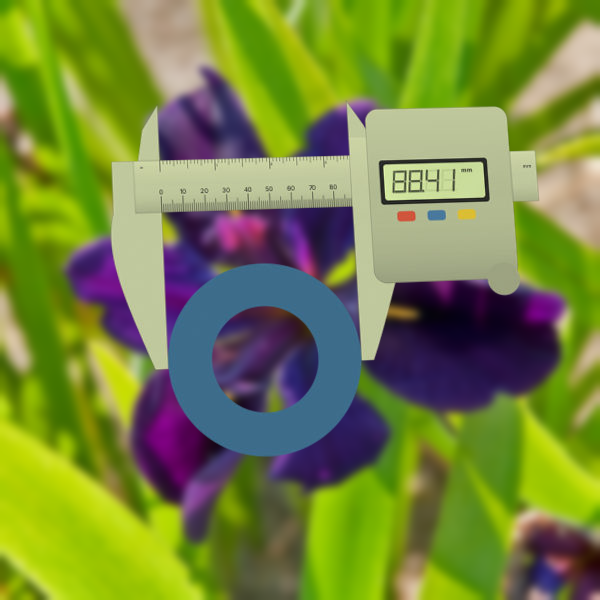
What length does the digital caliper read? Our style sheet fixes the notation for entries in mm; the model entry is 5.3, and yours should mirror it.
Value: 88.41
